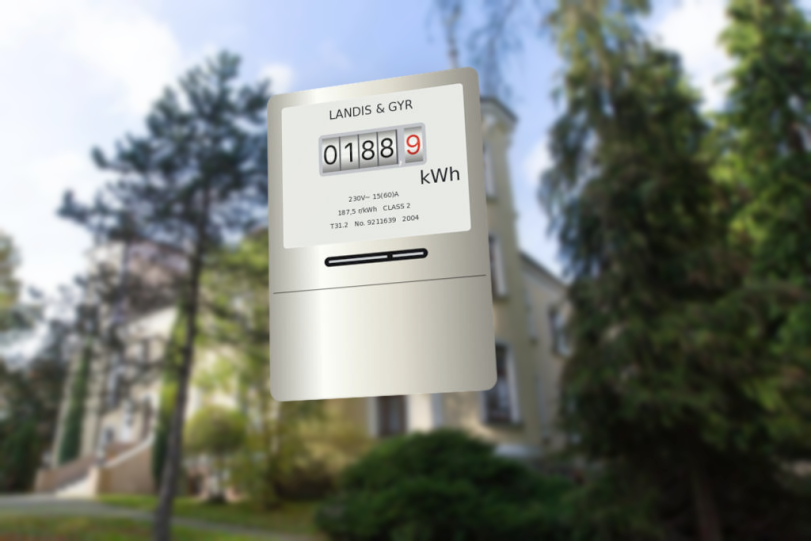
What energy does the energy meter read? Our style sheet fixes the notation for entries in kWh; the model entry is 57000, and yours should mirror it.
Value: 188.9
